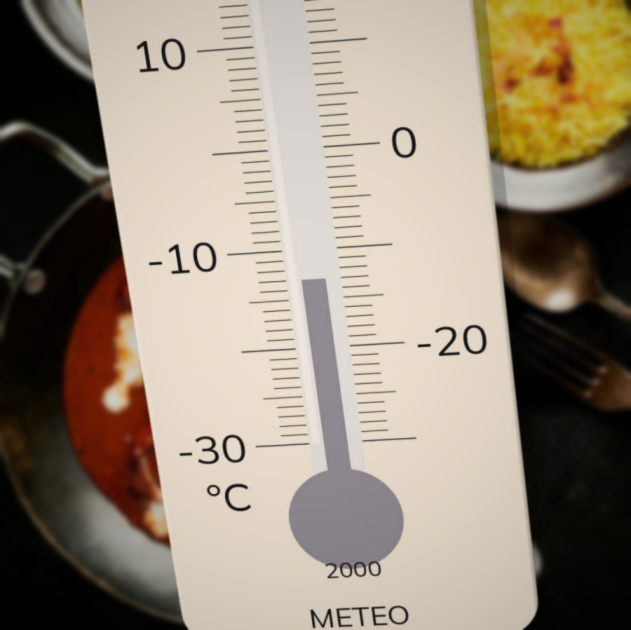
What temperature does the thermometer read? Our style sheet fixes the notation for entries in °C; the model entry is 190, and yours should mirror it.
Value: -13
